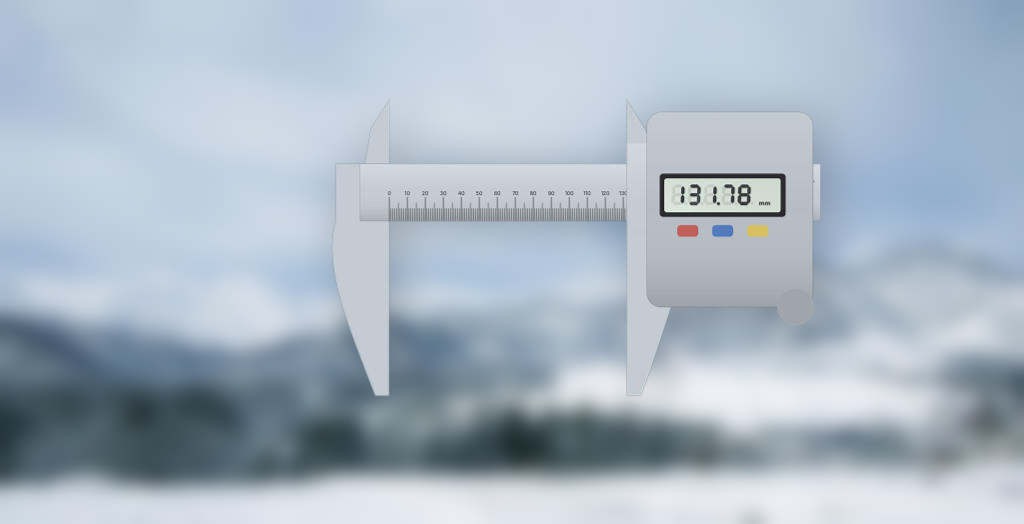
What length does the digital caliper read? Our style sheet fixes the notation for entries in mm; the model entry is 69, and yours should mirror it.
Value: 131.78
